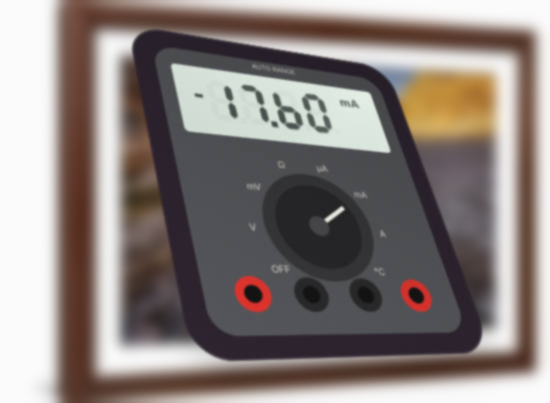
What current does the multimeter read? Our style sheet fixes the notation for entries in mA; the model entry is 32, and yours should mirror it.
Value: -17.60
